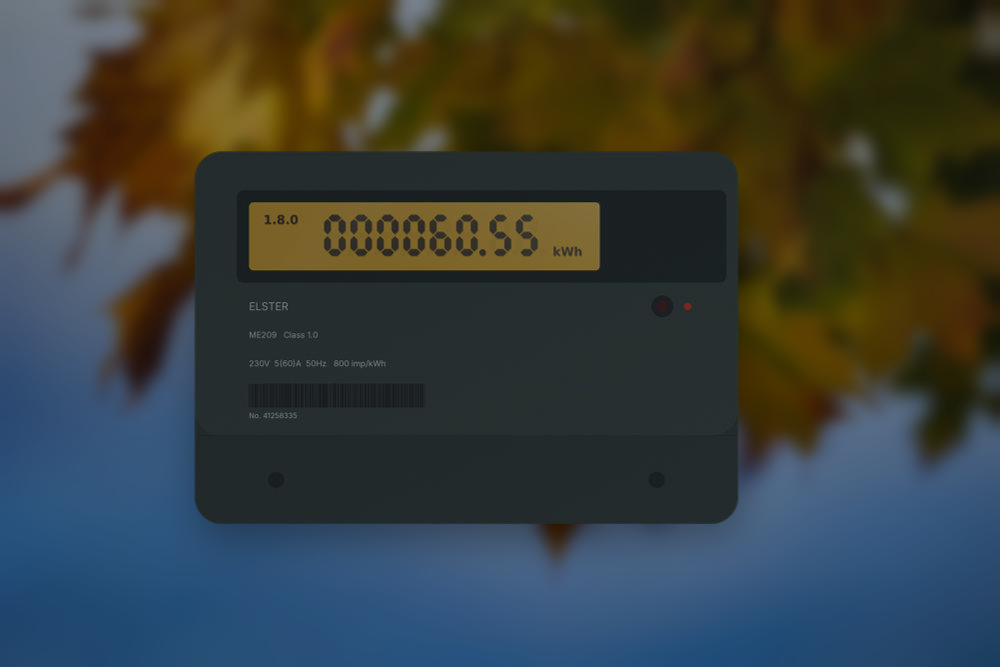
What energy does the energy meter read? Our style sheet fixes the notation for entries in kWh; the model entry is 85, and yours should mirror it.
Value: 60.55
